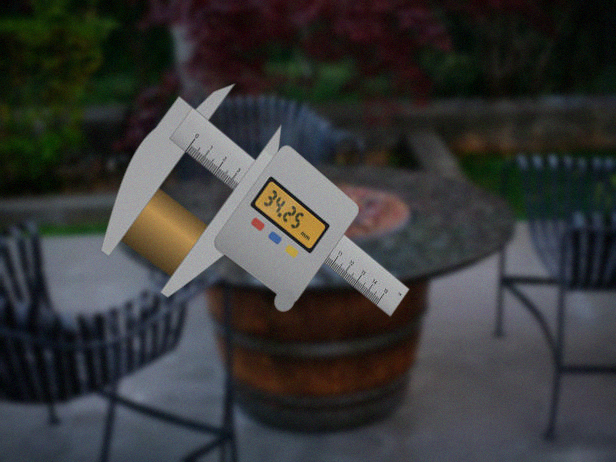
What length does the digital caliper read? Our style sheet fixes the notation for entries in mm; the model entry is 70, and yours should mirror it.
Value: 34.25
